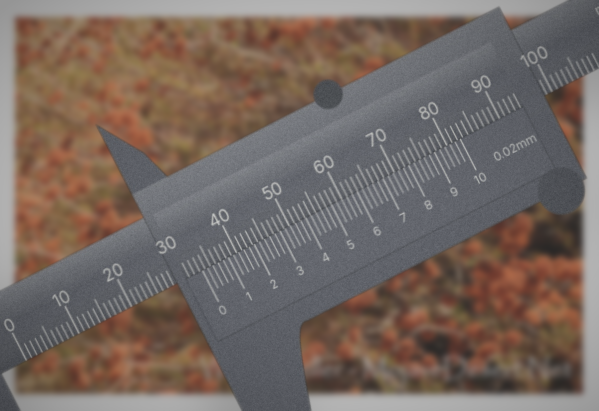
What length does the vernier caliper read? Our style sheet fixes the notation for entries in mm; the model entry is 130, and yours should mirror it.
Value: 33.5
